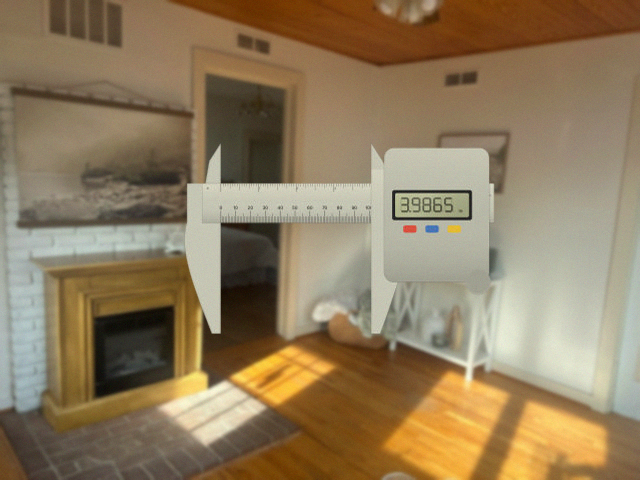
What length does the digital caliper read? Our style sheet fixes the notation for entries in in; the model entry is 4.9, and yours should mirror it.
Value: 3.9865
